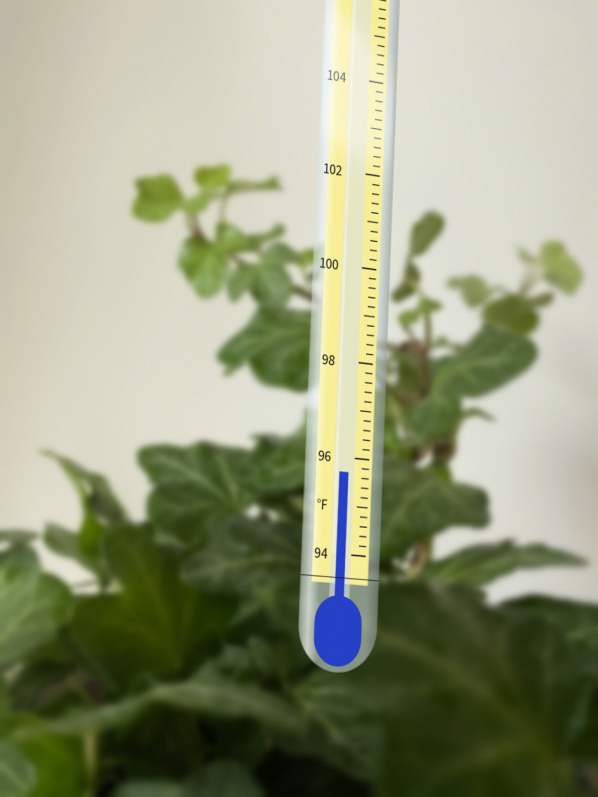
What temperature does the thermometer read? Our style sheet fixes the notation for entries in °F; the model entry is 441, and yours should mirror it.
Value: 95.7
